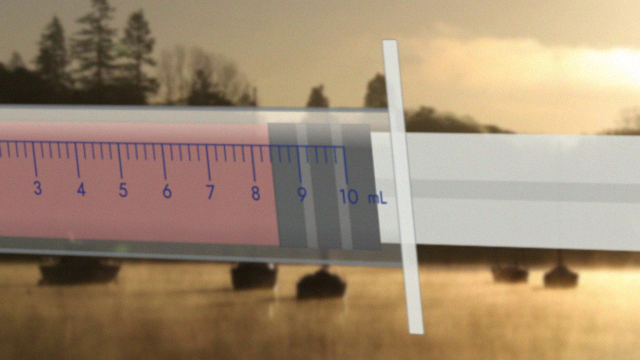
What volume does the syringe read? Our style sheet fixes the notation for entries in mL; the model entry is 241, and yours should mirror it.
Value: 8.4
